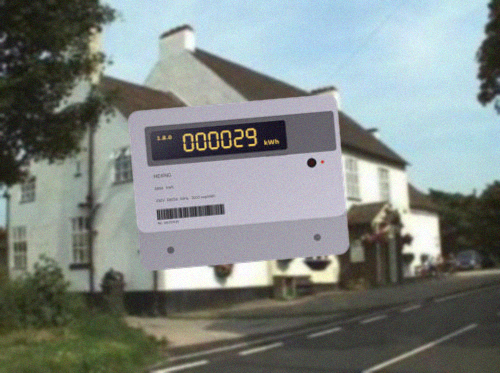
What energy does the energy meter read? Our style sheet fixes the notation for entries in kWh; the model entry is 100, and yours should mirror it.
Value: 29
